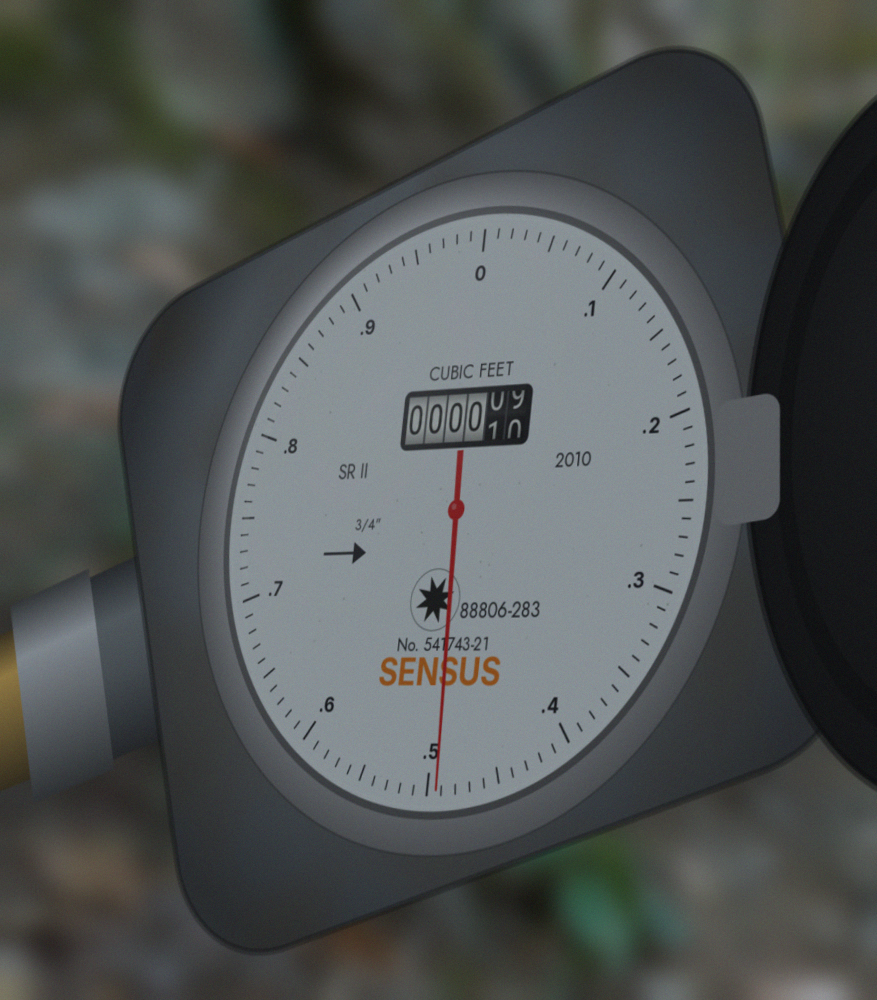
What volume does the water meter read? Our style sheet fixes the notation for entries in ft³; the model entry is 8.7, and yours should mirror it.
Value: 9.49
